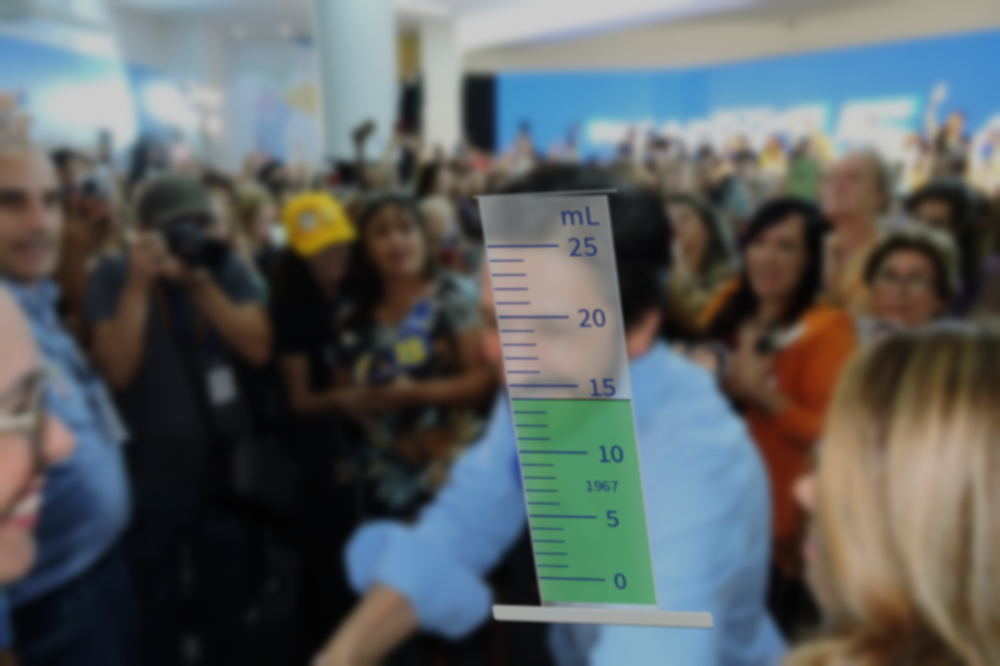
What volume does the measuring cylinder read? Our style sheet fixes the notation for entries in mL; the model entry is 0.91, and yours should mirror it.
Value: 14
